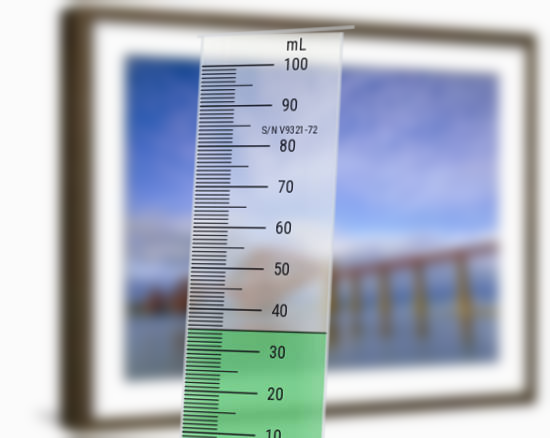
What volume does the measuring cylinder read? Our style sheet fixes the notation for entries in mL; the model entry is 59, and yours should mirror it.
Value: 35
